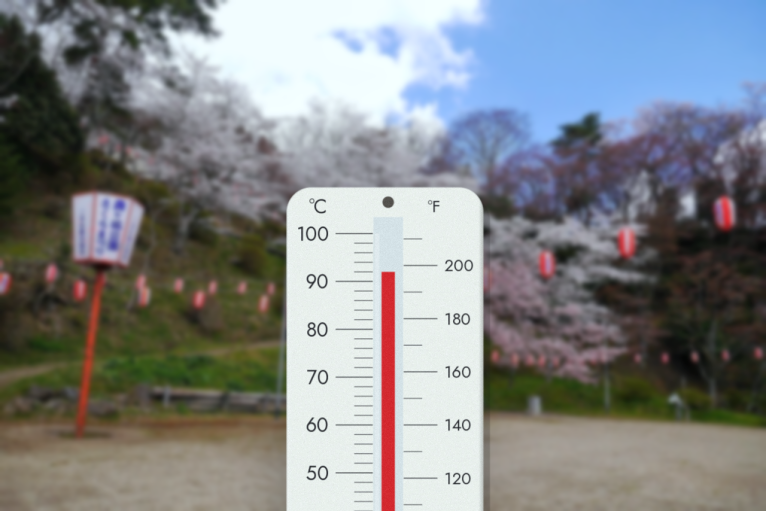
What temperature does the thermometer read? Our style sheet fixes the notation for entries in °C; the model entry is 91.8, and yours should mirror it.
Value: 92
